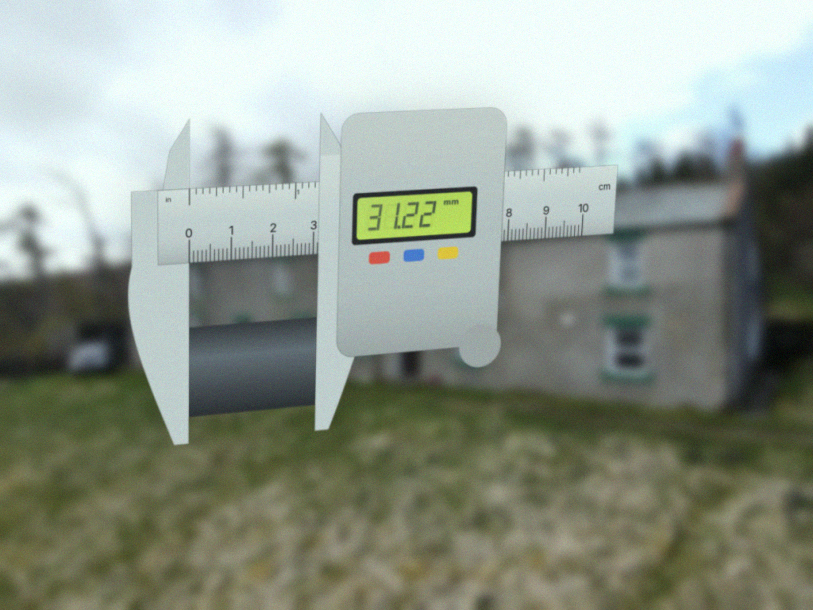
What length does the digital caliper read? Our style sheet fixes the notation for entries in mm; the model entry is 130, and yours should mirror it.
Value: 31.22
